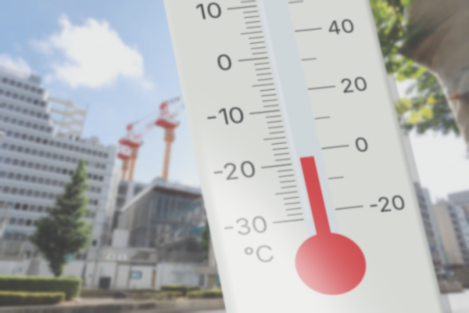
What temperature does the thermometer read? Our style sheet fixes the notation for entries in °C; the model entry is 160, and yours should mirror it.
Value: -19
